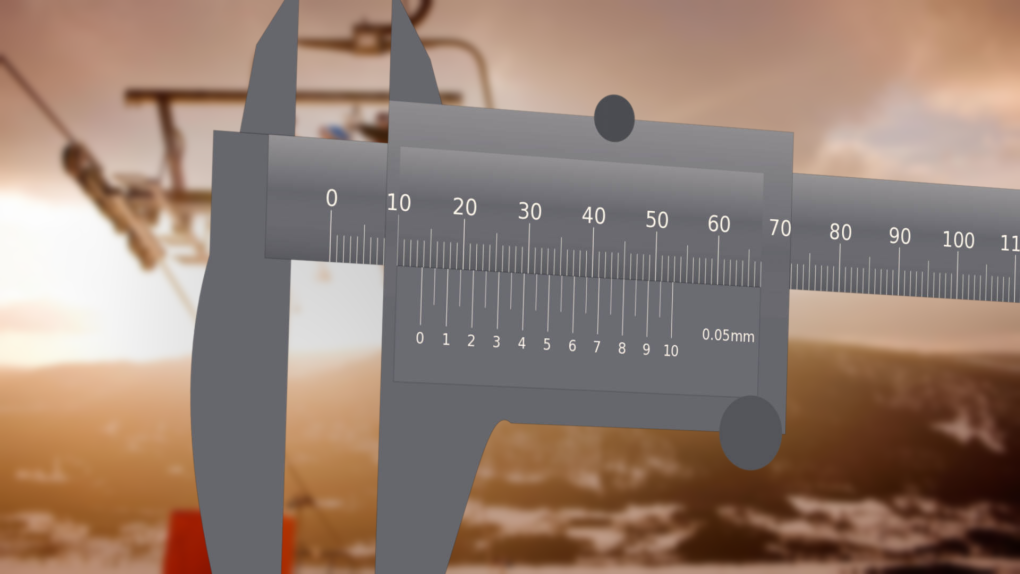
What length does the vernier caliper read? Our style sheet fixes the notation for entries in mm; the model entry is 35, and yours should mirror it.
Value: 13.8
